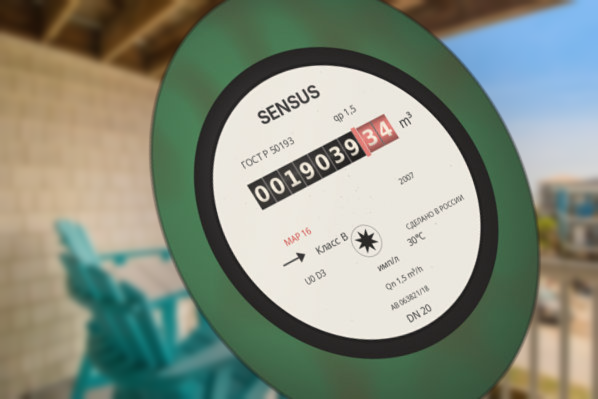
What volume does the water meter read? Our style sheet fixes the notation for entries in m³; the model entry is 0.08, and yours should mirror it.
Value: 19039.34
